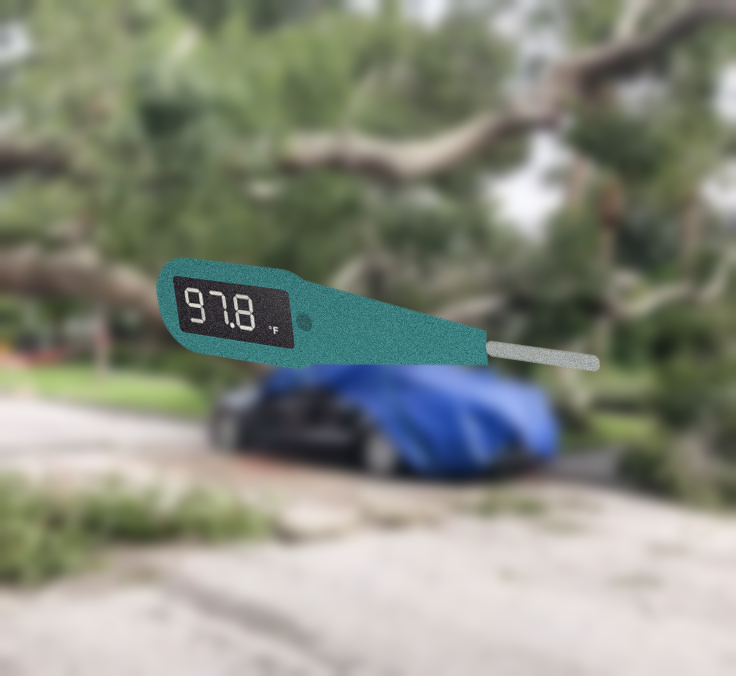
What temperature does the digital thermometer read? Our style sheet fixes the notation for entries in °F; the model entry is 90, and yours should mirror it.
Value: 97.8
